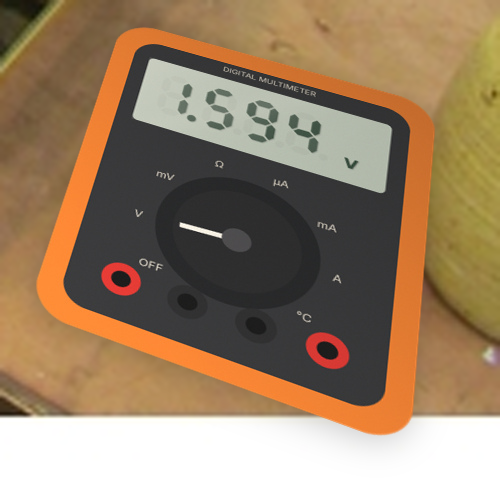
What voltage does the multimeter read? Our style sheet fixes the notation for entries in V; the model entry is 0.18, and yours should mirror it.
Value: 1.594
